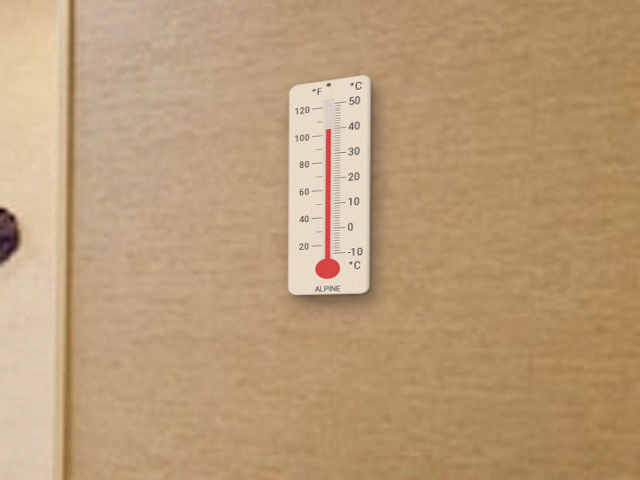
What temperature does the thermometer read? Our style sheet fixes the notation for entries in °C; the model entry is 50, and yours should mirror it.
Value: 40
